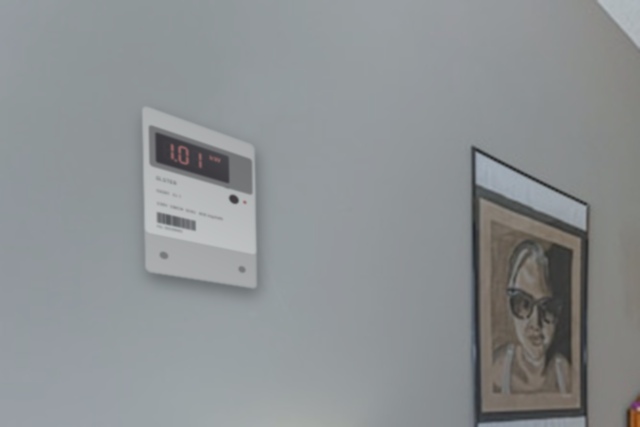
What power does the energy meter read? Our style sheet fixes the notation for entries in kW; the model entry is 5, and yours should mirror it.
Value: 1.01
